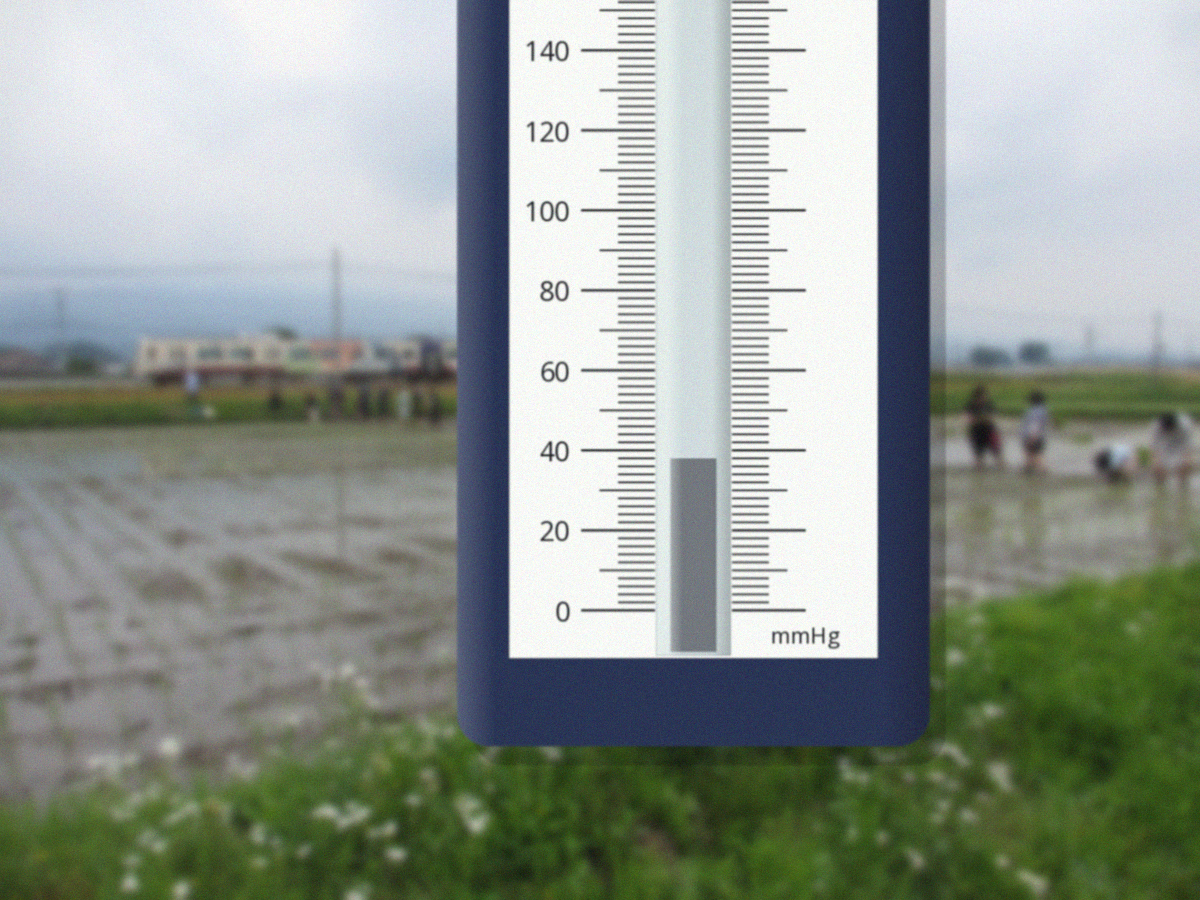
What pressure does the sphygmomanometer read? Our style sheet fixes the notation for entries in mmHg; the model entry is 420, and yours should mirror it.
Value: 38
